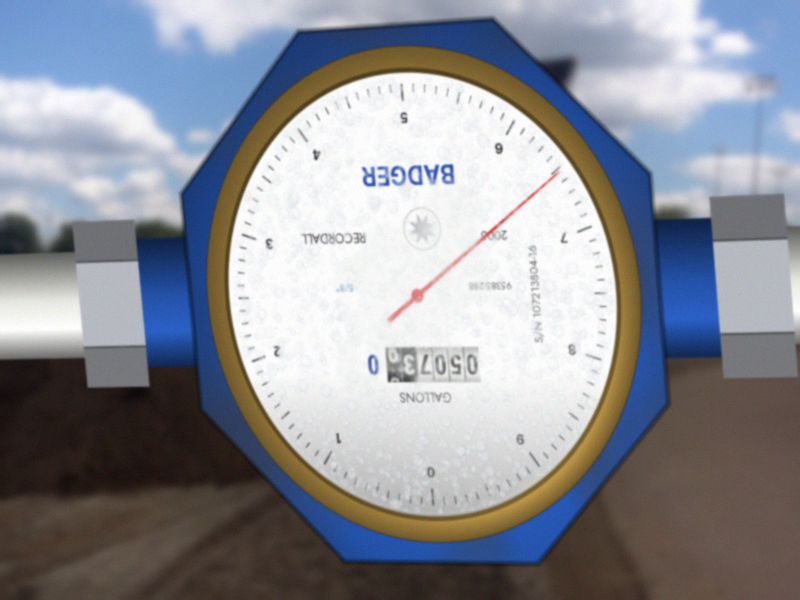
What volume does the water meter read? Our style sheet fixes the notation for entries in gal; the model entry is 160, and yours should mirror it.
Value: 507386.5
